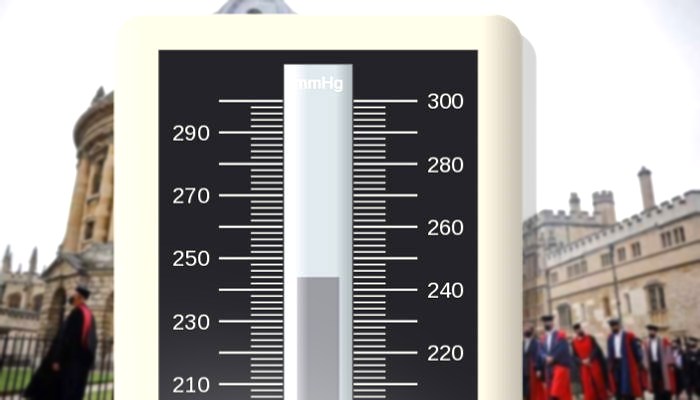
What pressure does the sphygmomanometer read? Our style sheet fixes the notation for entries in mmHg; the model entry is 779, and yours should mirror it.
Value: 244
